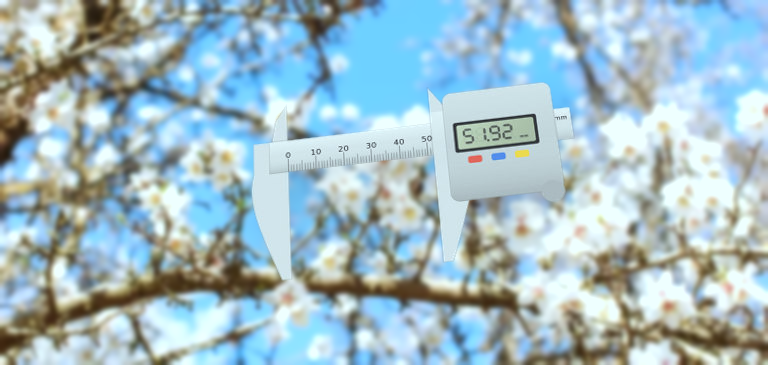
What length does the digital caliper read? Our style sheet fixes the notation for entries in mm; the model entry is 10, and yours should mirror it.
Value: 51.92
